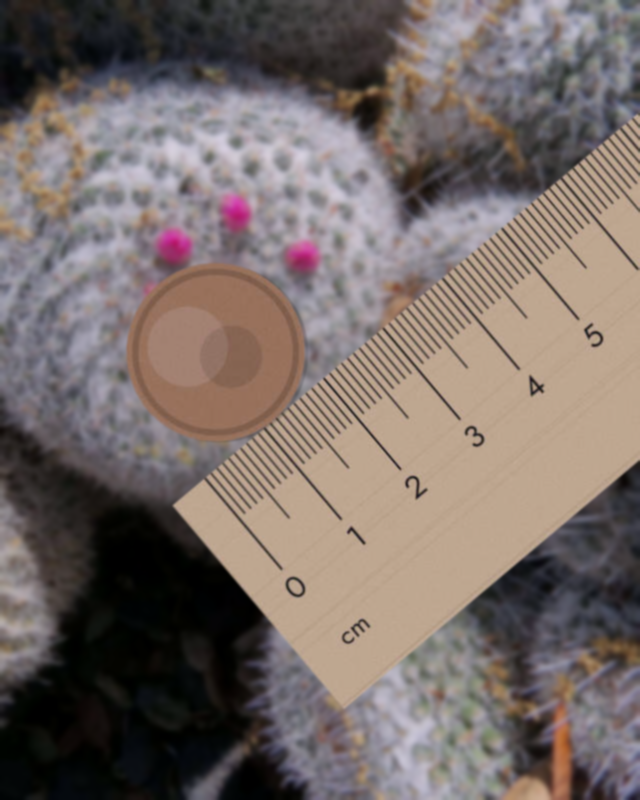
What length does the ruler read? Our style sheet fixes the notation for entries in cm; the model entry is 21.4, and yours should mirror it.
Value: 2.3
